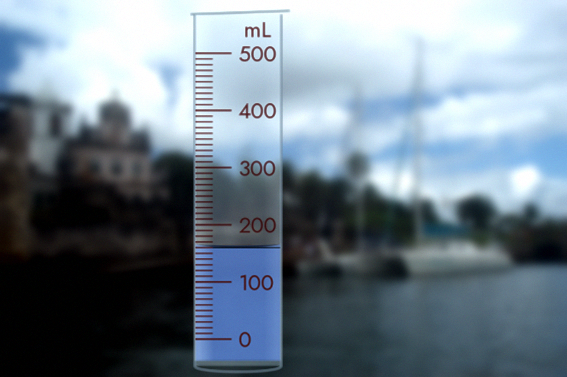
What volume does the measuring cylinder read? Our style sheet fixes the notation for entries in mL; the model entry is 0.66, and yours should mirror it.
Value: 160
